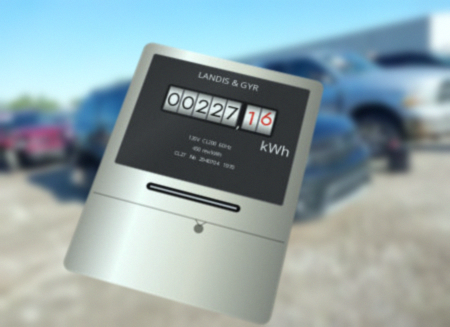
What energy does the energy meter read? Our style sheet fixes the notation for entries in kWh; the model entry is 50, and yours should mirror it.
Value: 227.16
